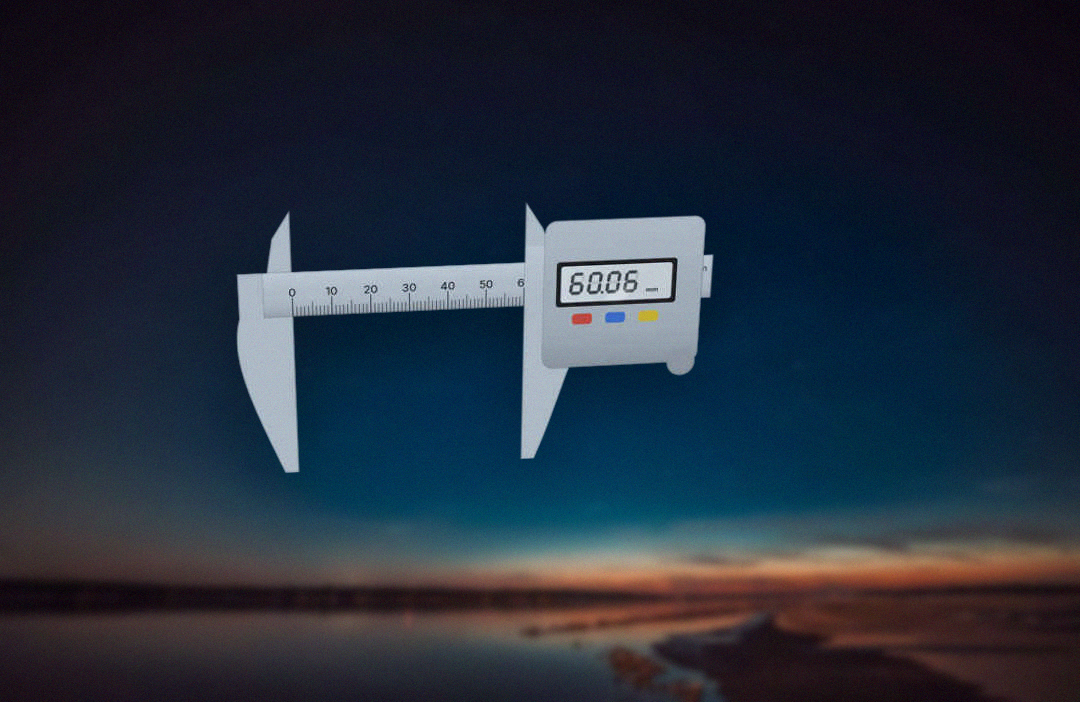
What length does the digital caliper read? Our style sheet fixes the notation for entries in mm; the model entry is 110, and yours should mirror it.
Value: 60.06
